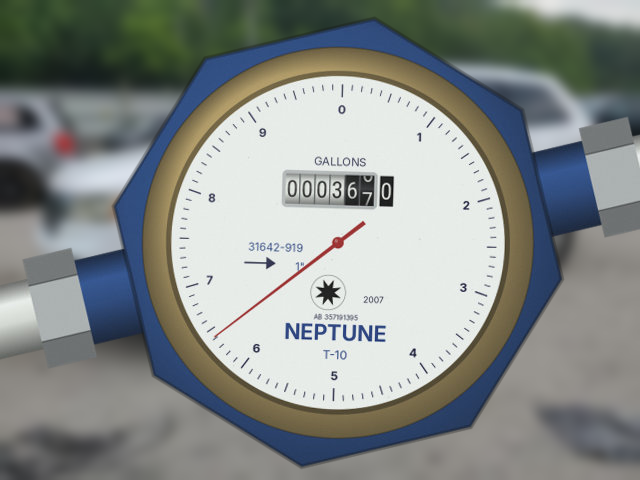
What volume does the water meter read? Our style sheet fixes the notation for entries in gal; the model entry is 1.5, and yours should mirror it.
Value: 3666.4
